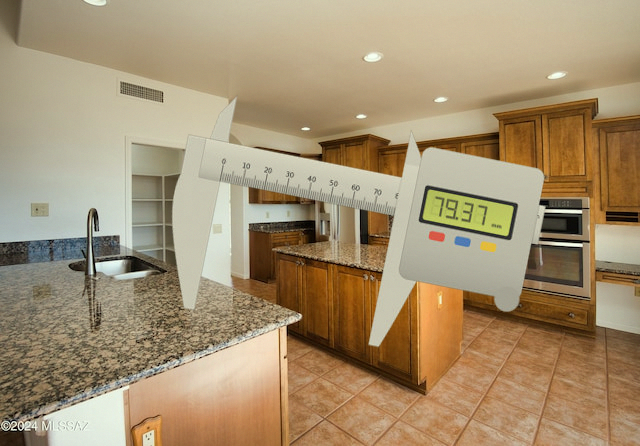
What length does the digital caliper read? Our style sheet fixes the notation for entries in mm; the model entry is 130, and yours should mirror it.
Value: 79.37
